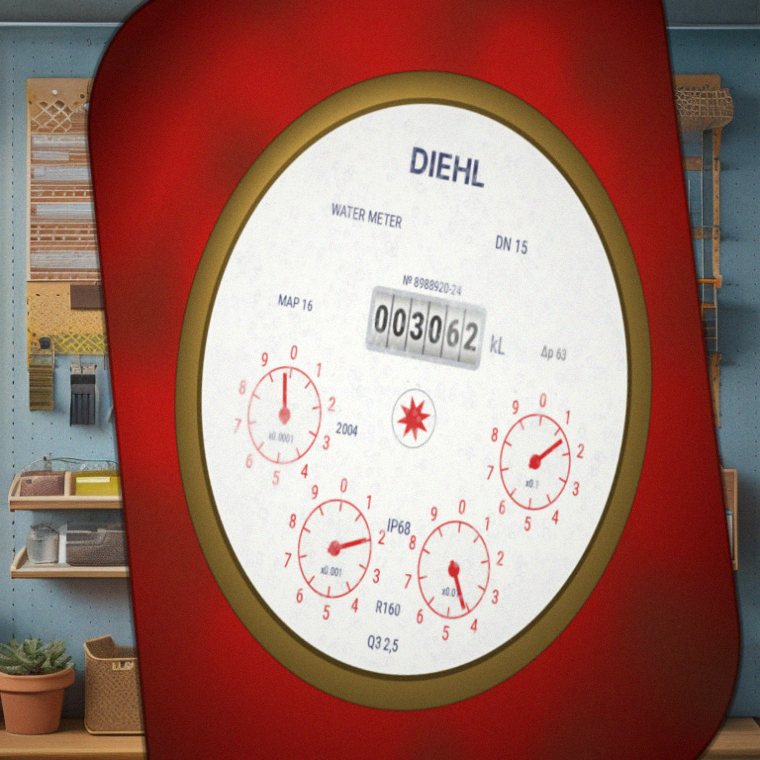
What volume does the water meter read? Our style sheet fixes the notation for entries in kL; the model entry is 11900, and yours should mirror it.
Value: 3062.1419
